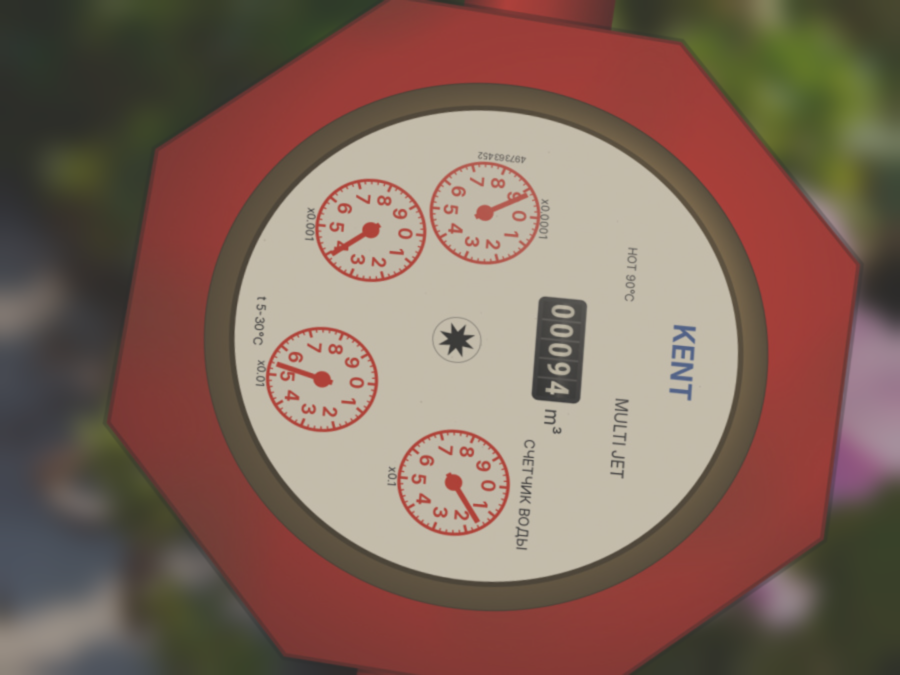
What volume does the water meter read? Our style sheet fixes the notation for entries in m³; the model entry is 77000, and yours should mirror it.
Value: 94.1539
